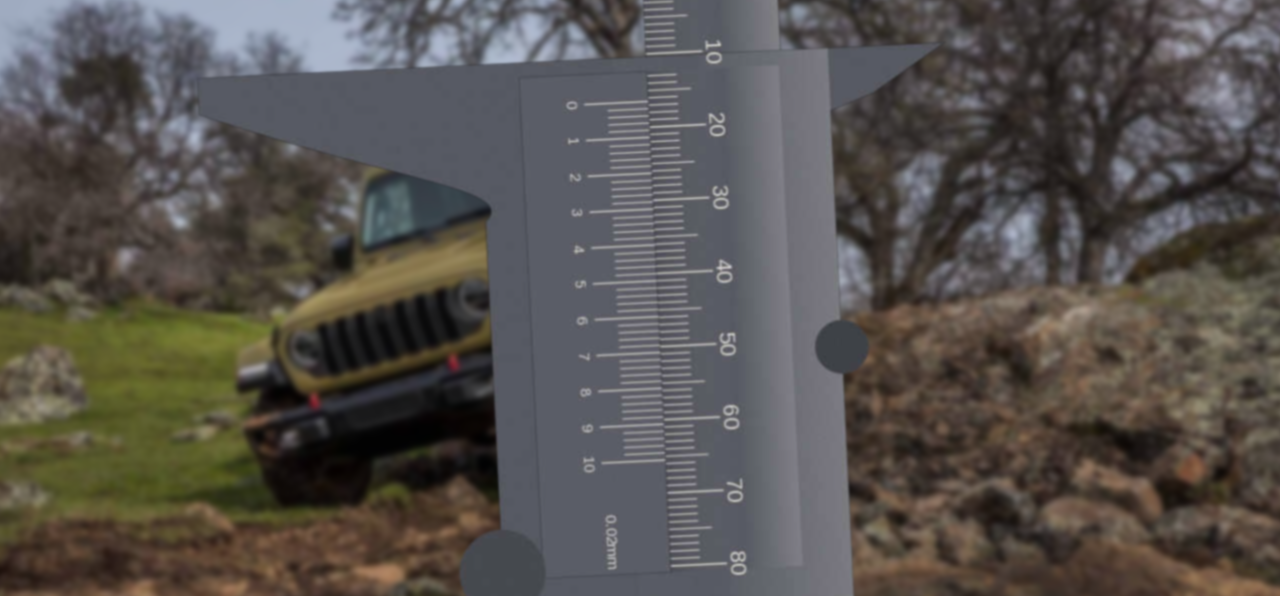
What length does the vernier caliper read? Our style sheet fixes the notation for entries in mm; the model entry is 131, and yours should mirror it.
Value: 16.5
